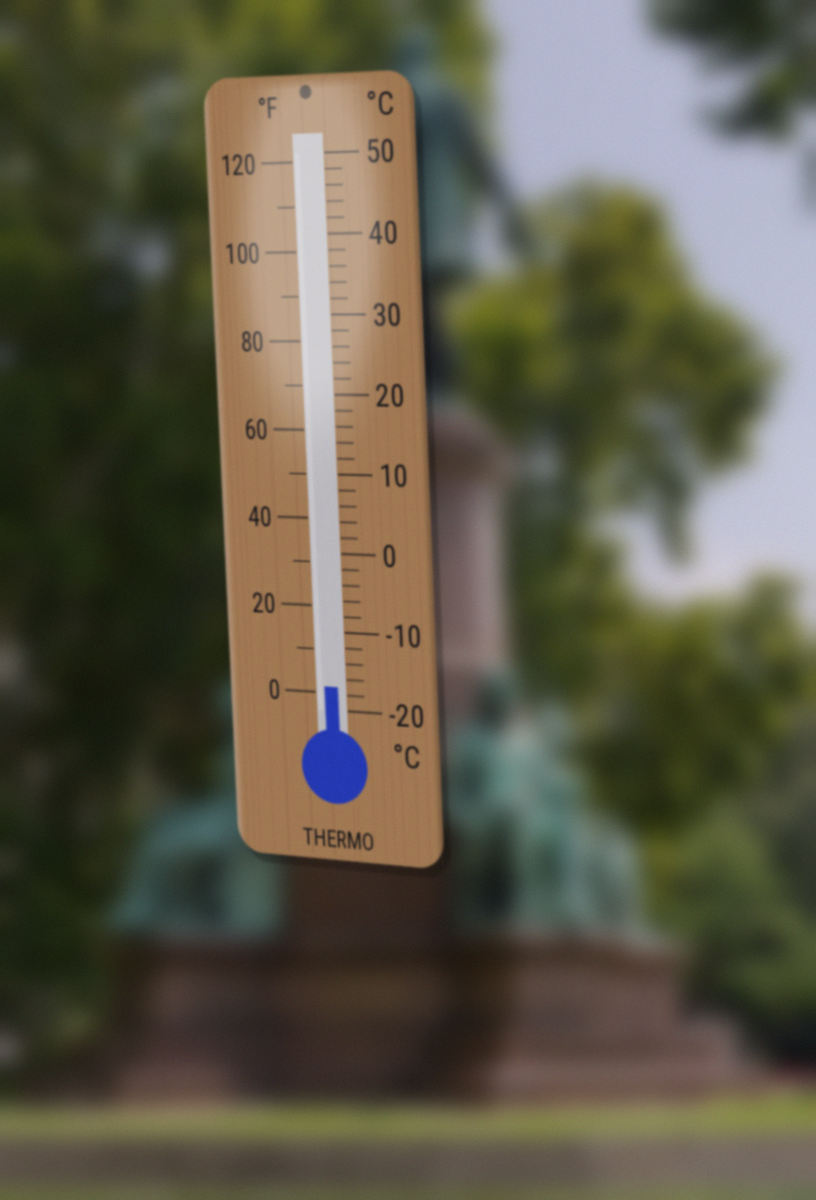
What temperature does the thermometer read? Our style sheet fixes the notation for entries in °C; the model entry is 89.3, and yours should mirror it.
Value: -17
